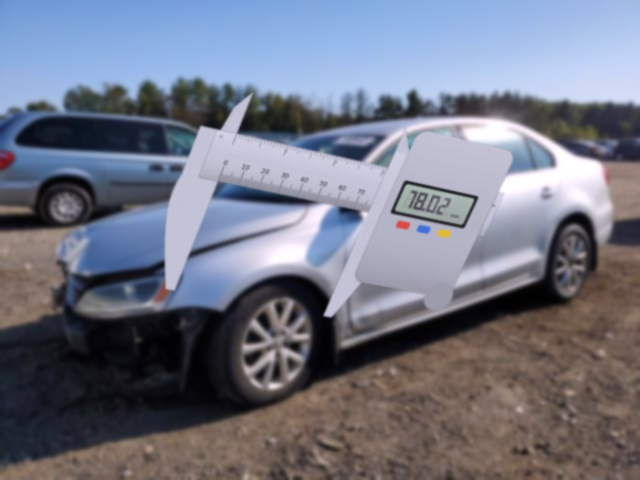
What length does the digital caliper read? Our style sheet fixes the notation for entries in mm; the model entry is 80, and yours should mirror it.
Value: 78.02
